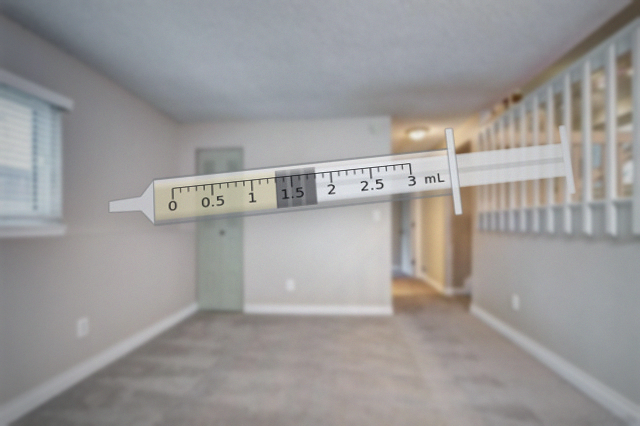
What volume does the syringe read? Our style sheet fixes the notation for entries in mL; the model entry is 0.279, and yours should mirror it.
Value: 1.3
